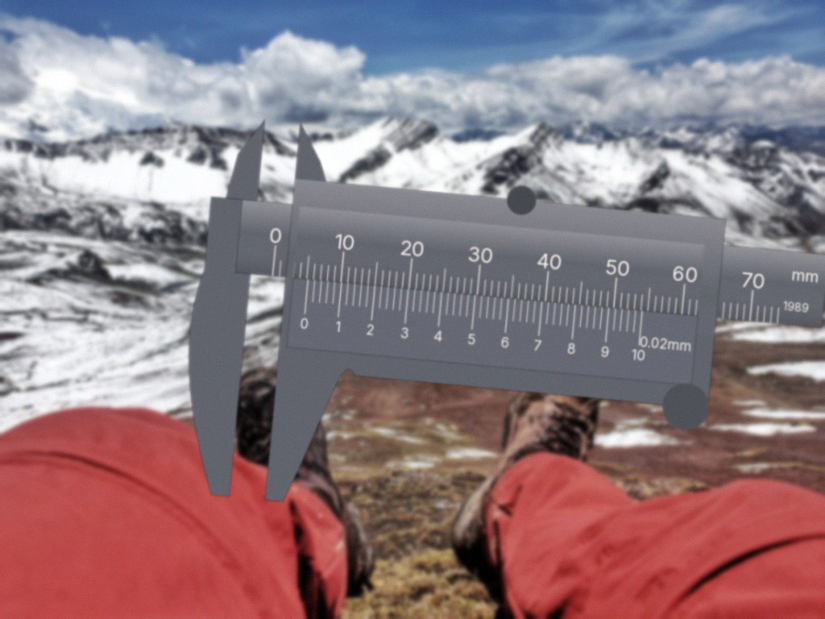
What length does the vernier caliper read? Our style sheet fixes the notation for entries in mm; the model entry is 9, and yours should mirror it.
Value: 5.2
